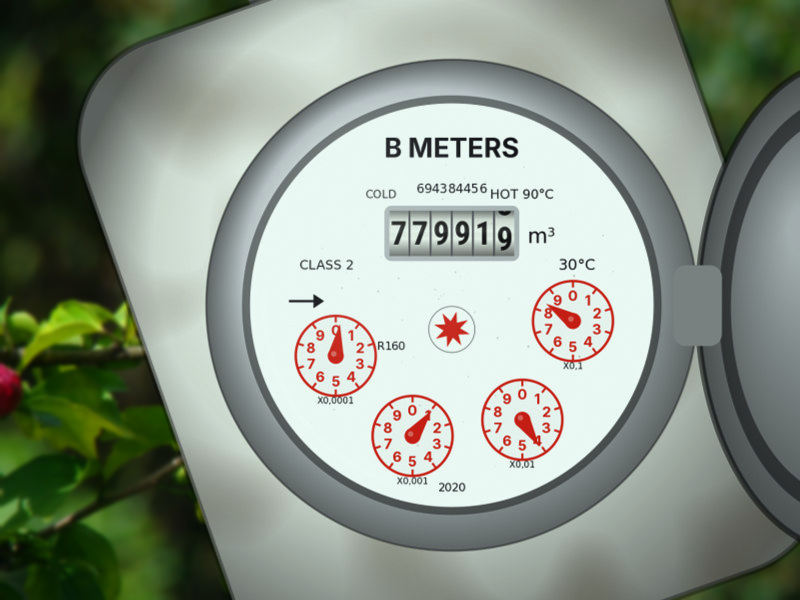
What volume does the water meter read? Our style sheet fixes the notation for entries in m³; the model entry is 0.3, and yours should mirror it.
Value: 779918.8410
